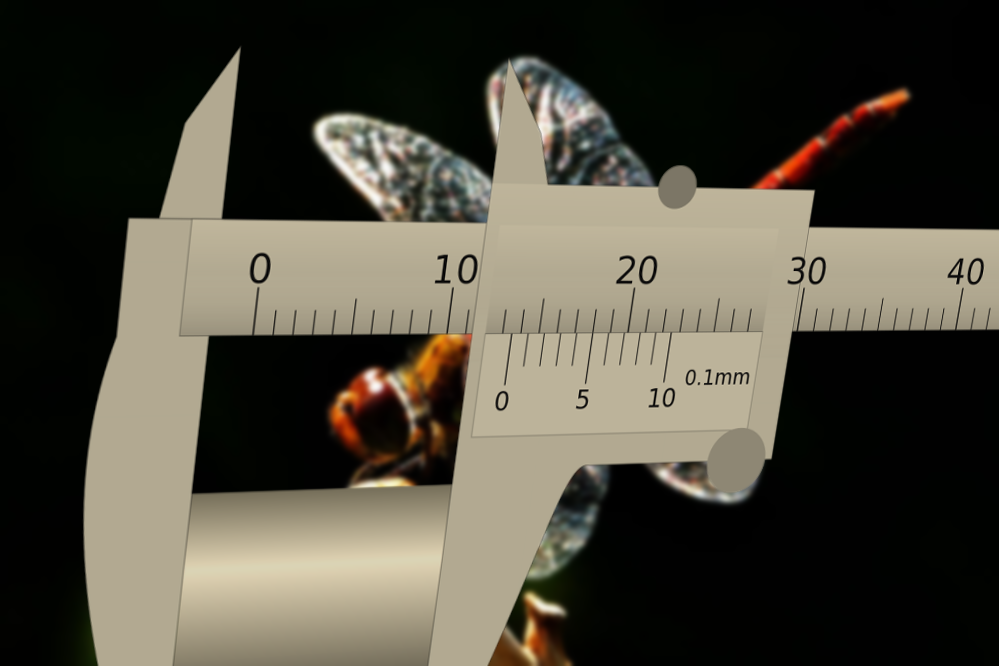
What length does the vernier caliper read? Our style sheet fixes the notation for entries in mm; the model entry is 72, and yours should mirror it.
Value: 13.5
